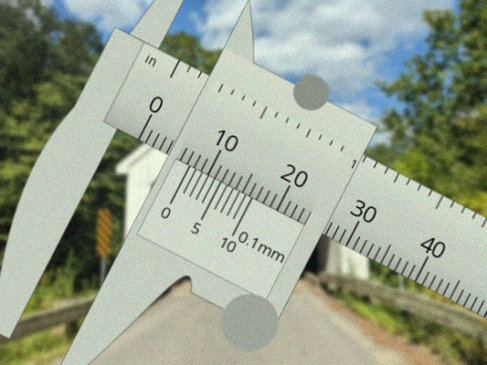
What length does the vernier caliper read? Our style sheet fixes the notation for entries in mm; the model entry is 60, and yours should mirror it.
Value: 7.4
